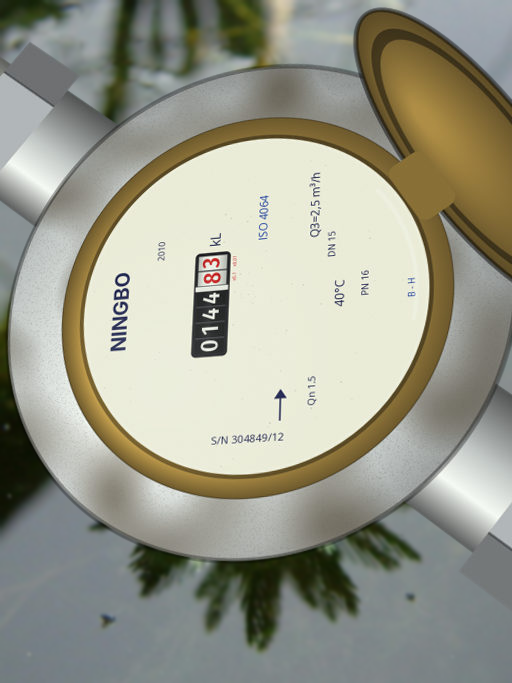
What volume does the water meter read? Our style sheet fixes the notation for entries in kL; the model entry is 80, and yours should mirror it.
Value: 144.83
